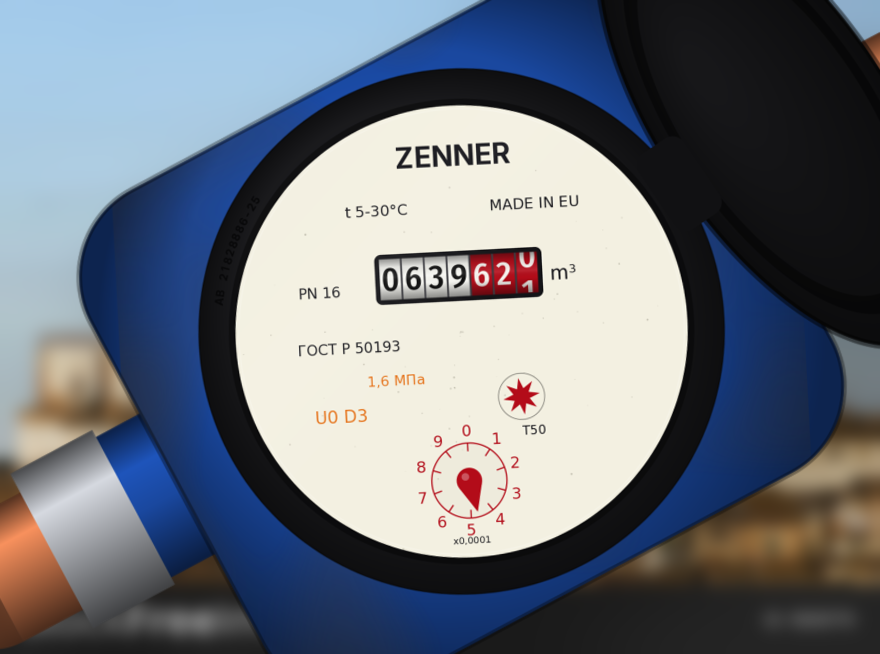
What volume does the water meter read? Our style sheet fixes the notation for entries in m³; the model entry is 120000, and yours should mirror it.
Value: 639.6204
